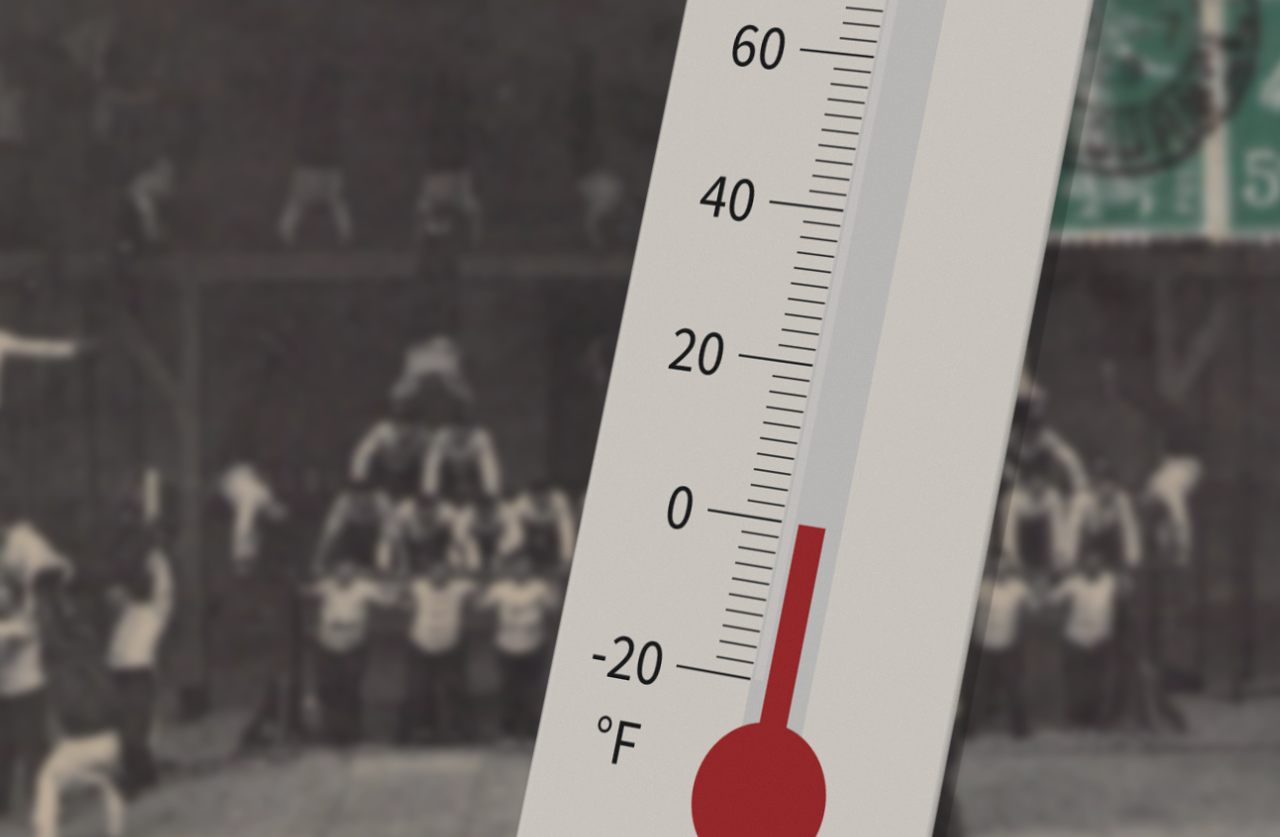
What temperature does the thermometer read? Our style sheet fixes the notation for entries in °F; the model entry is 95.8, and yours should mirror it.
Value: 0
